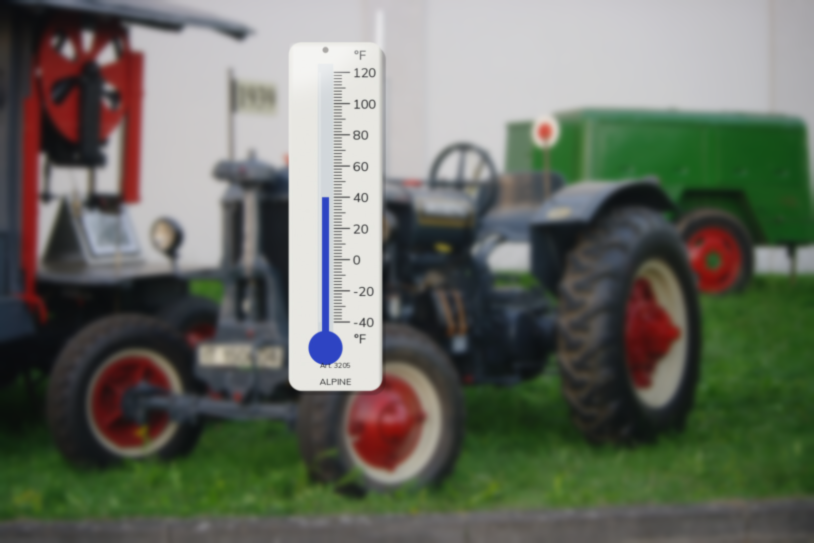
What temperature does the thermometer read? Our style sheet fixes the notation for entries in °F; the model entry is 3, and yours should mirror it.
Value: 40
